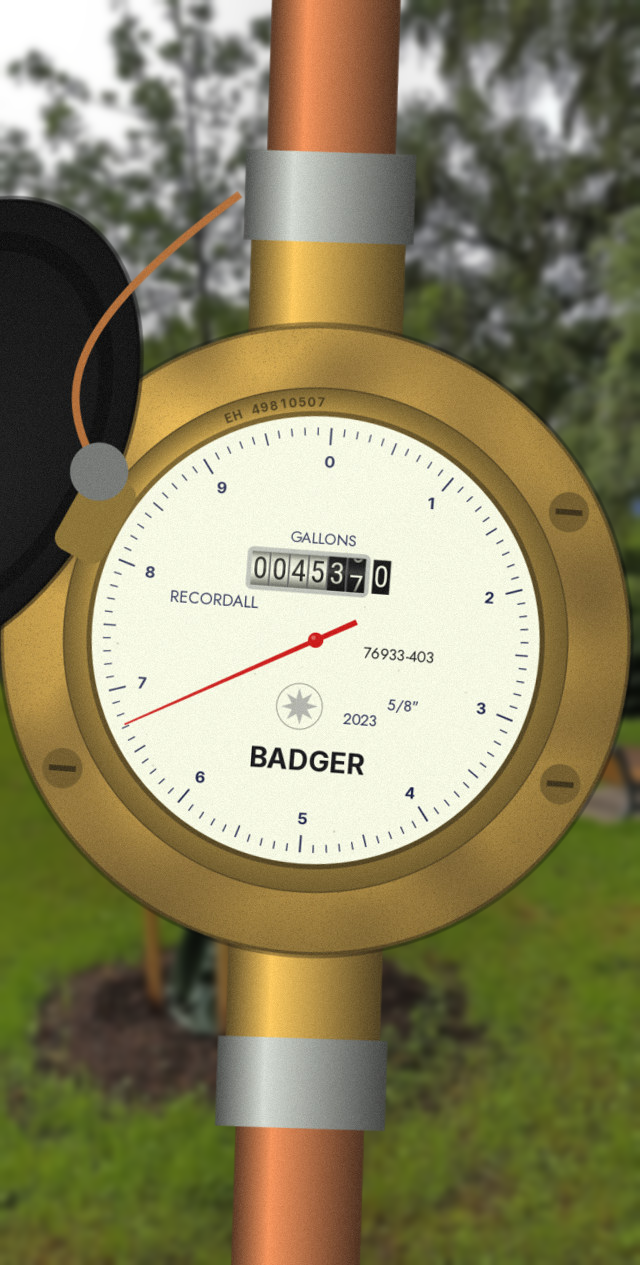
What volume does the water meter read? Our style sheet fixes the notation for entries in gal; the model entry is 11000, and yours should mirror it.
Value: 45366.7
